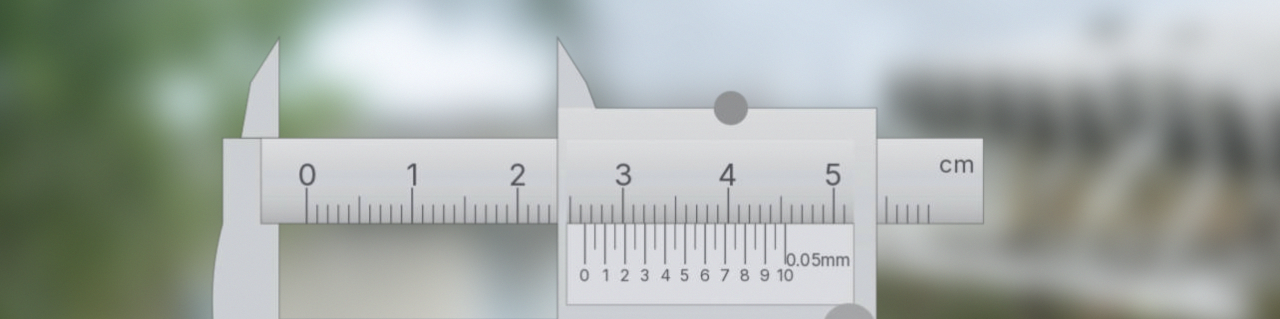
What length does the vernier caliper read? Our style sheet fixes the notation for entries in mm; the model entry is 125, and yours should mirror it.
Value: 26.4
